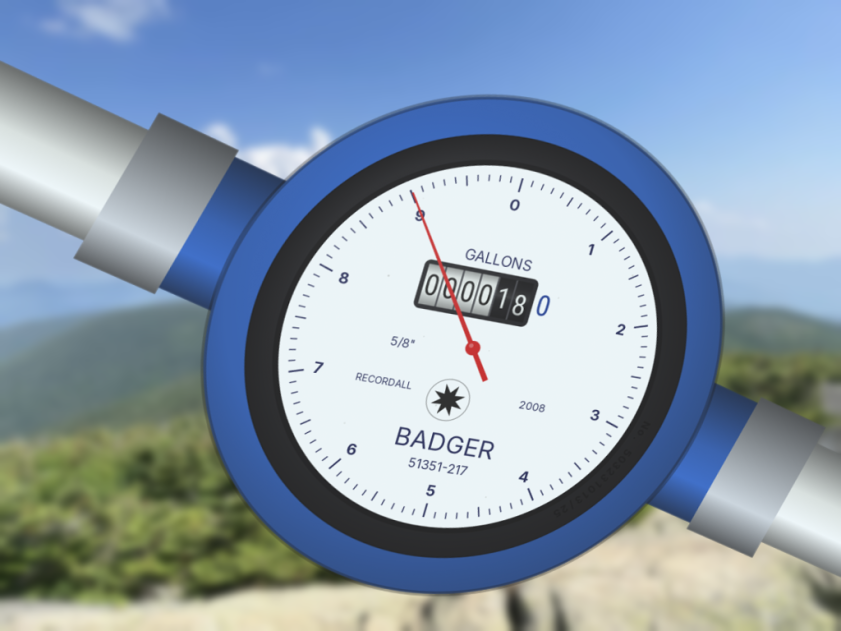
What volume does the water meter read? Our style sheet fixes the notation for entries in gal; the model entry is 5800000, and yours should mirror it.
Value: 179.0
